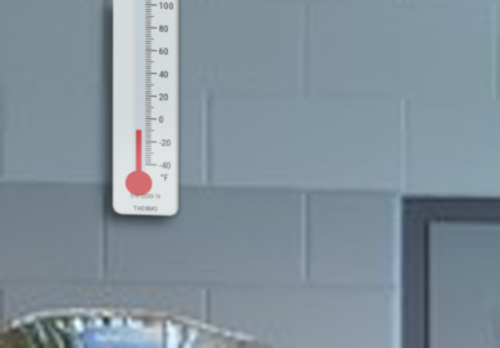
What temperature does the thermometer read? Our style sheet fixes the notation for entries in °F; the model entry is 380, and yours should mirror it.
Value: -10
